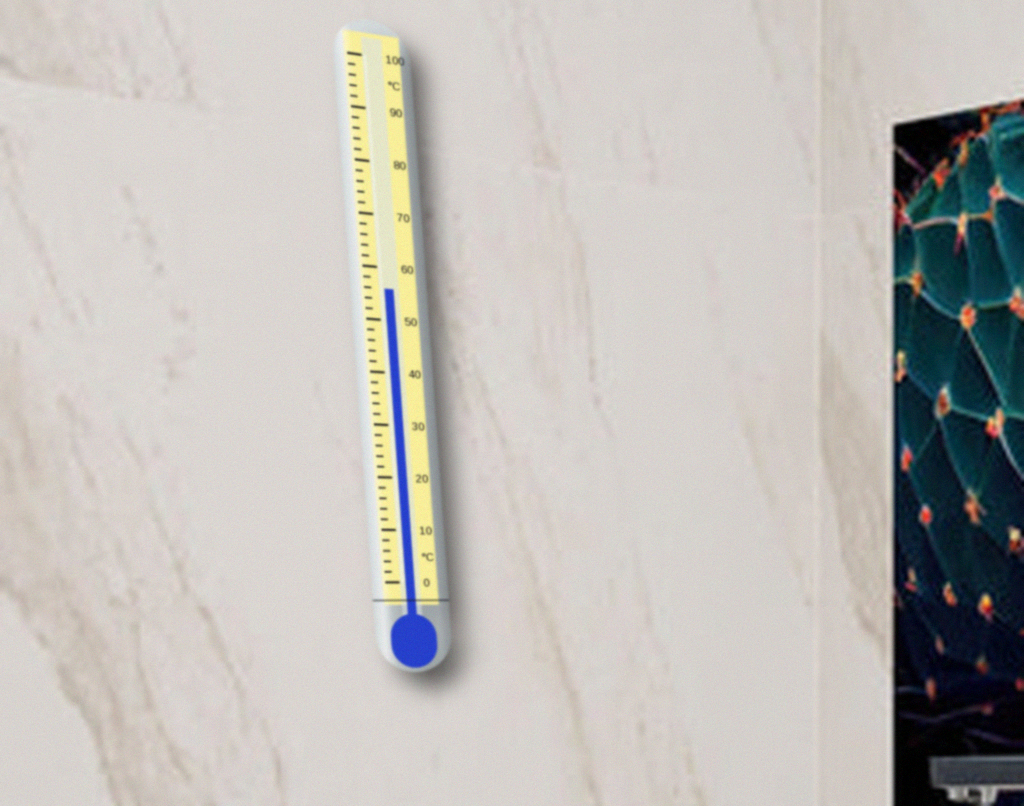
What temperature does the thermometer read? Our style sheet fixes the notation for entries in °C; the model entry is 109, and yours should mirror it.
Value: 56
